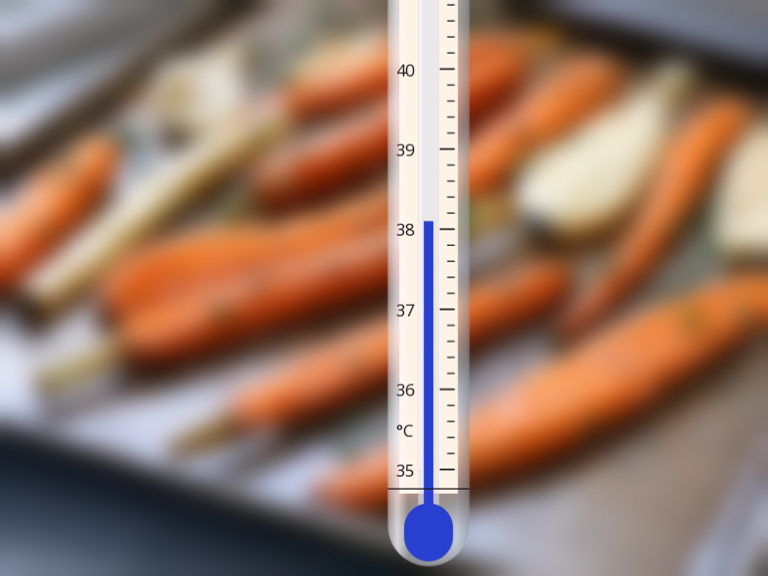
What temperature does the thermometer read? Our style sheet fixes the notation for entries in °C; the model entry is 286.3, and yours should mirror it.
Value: 38.1
